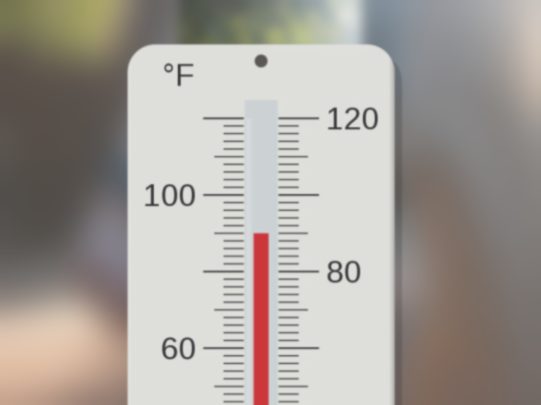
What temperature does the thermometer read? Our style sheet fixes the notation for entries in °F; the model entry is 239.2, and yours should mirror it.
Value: 90
